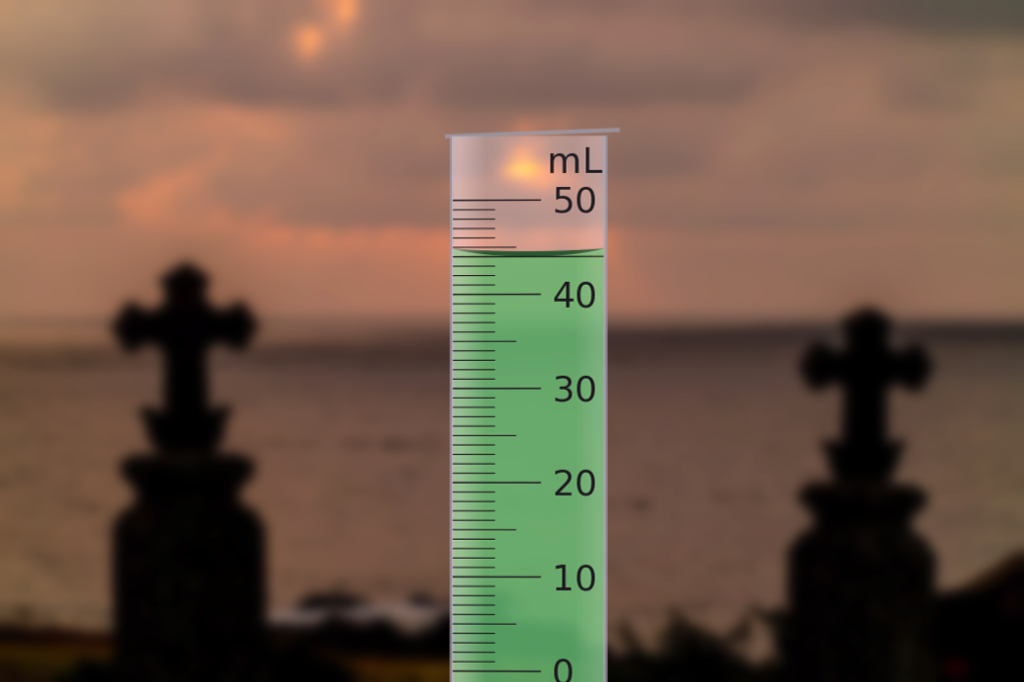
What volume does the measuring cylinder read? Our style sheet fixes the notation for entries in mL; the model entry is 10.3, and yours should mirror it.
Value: 44
